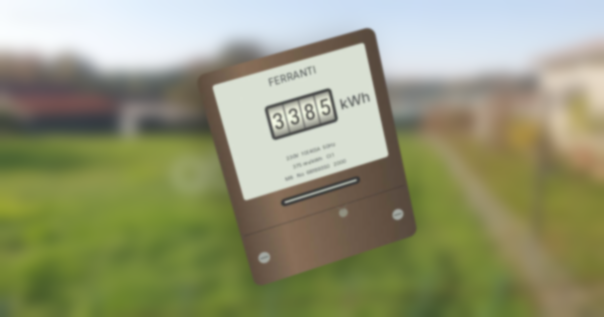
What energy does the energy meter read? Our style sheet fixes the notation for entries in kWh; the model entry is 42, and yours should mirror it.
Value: 3385
